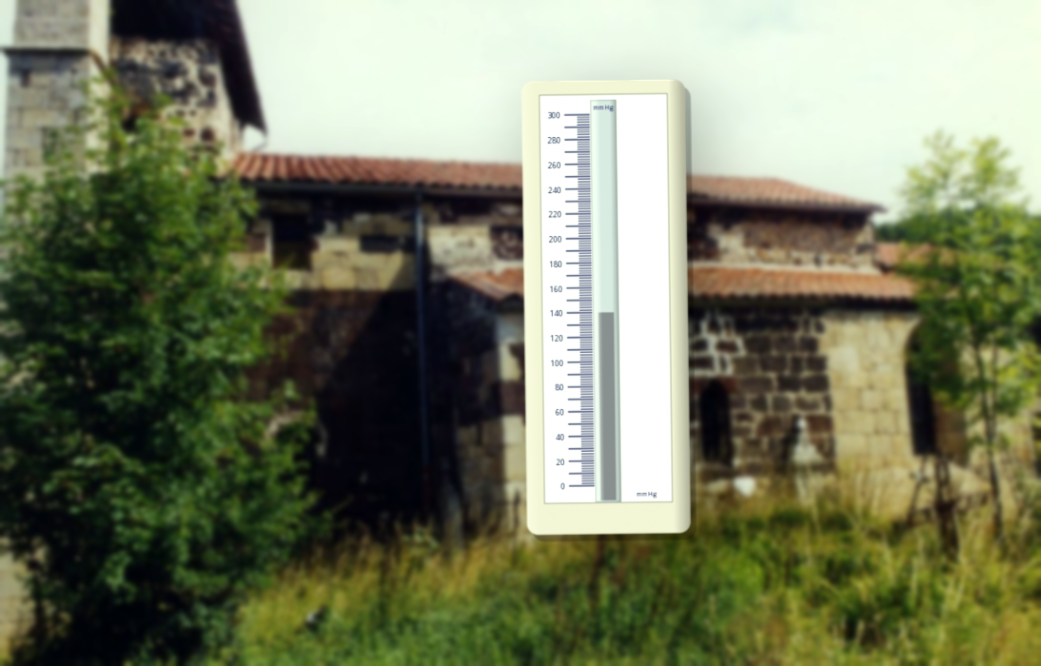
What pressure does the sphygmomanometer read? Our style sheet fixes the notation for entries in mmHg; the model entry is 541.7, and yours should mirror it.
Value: 140
